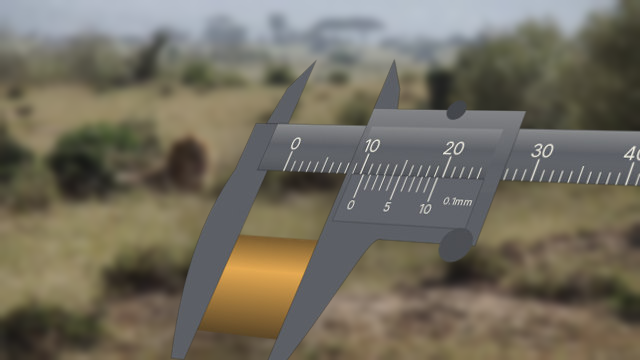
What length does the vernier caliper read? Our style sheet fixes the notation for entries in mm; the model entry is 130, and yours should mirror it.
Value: 10.4
